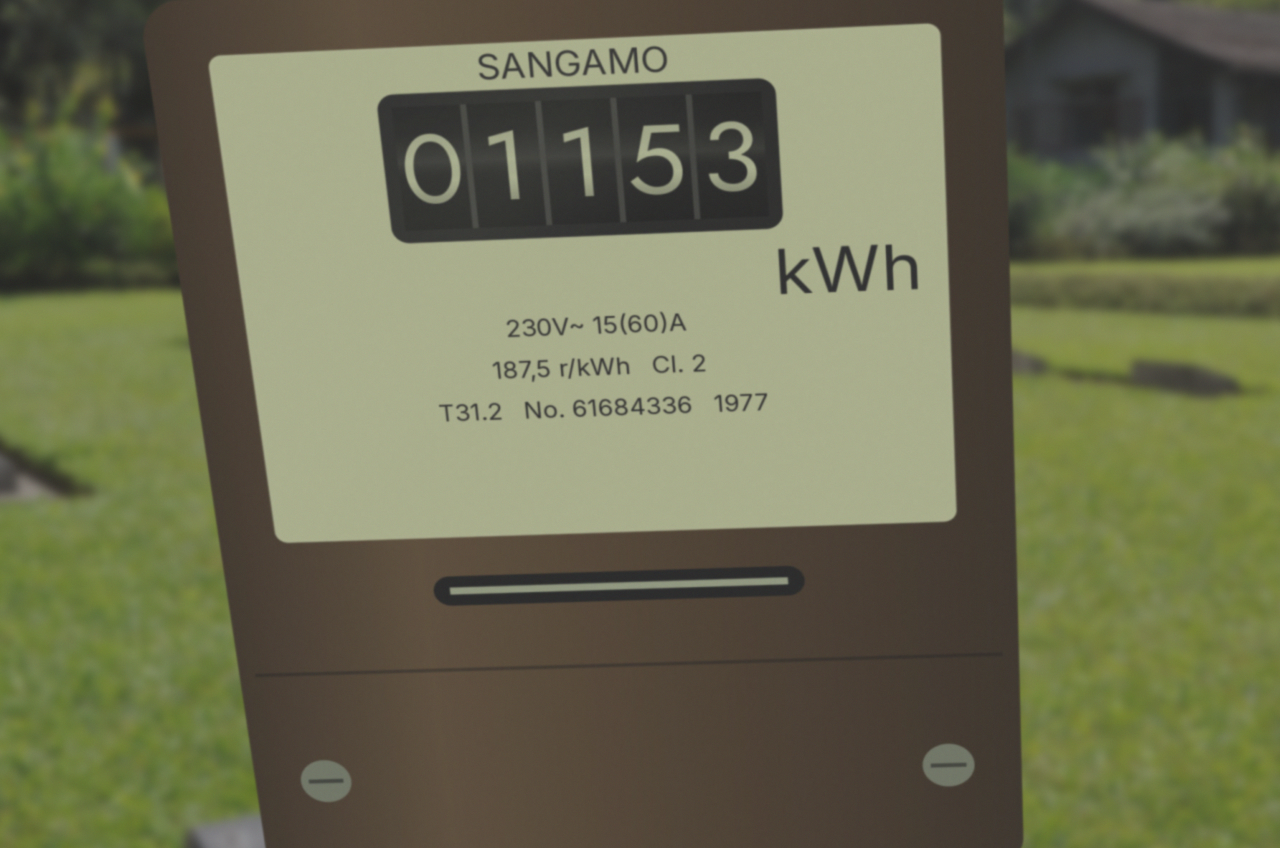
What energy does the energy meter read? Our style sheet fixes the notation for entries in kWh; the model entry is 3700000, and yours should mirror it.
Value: 1153
